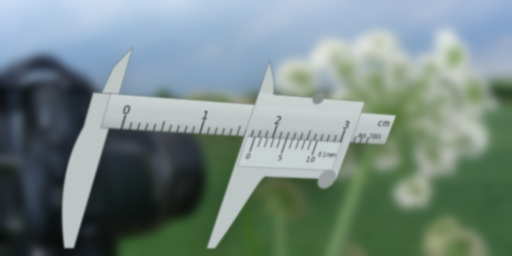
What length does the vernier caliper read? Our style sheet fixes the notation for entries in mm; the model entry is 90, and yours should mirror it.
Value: 17.5
